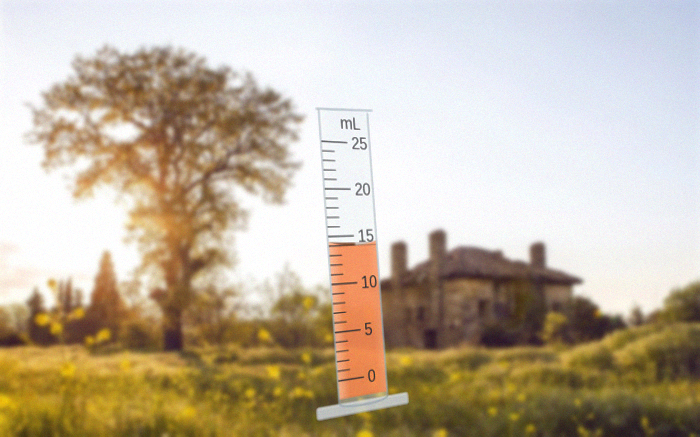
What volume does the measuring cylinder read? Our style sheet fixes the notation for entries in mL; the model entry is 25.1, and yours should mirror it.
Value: 14
